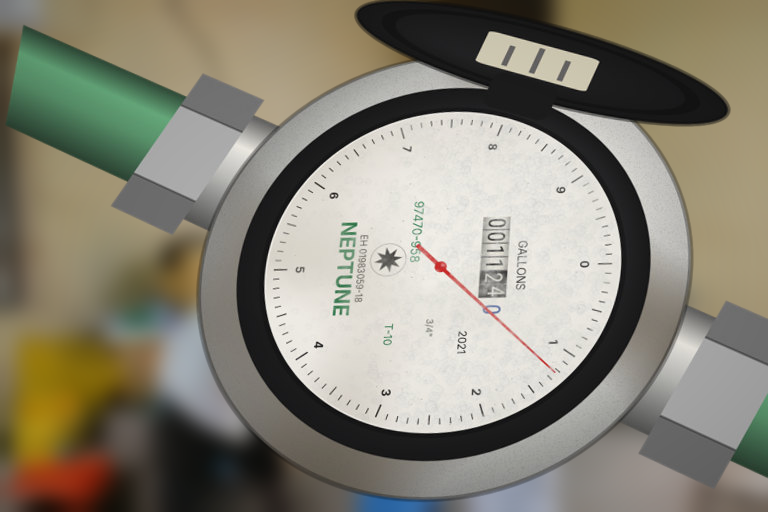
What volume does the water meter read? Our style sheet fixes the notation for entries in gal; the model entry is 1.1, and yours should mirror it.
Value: 11241.2
